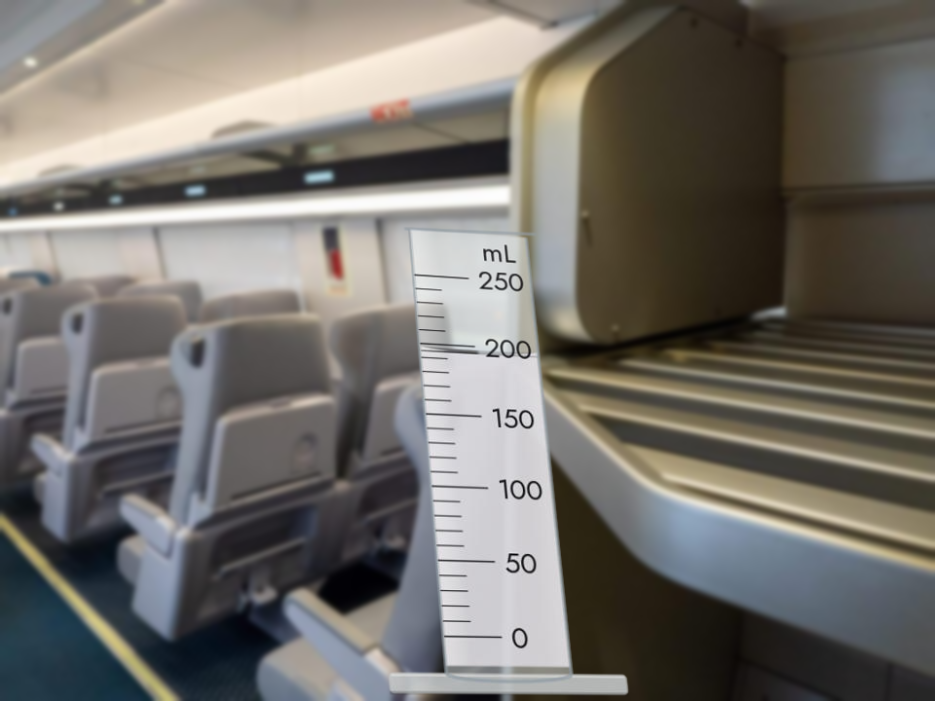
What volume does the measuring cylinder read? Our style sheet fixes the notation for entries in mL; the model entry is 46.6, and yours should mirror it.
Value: 195
